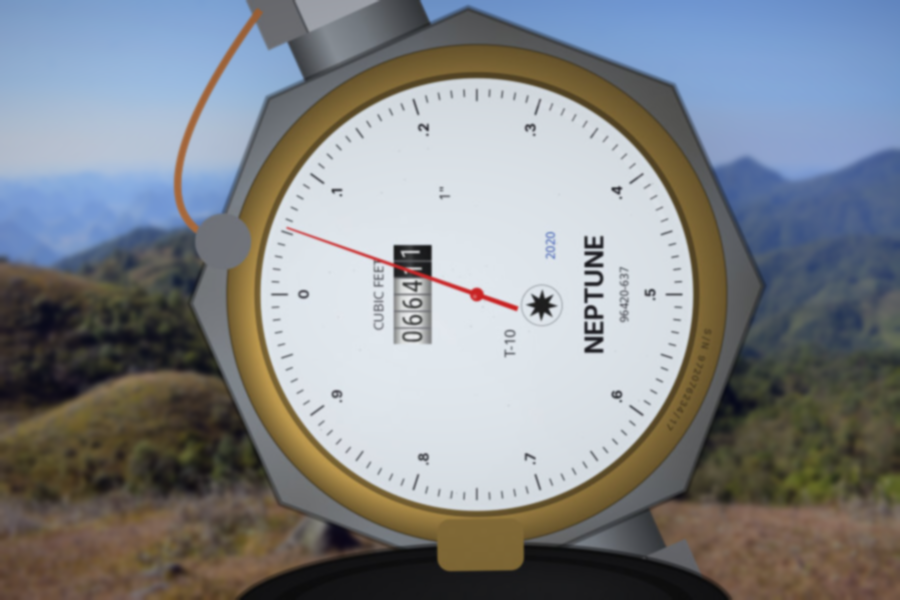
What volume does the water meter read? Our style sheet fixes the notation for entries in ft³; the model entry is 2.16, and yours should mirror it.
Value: 66411.05
